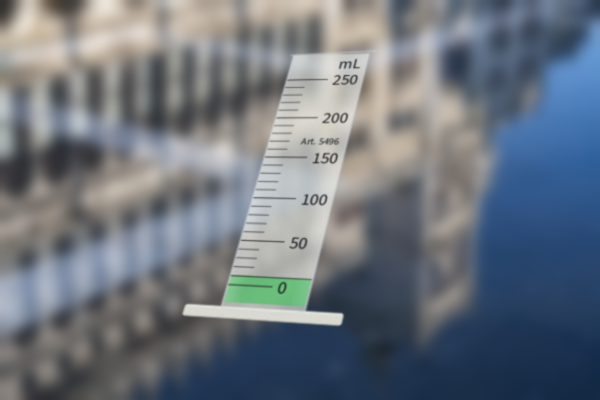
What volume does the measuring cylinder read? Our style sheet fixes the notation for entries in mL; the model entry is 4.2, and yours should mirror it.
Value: 10
